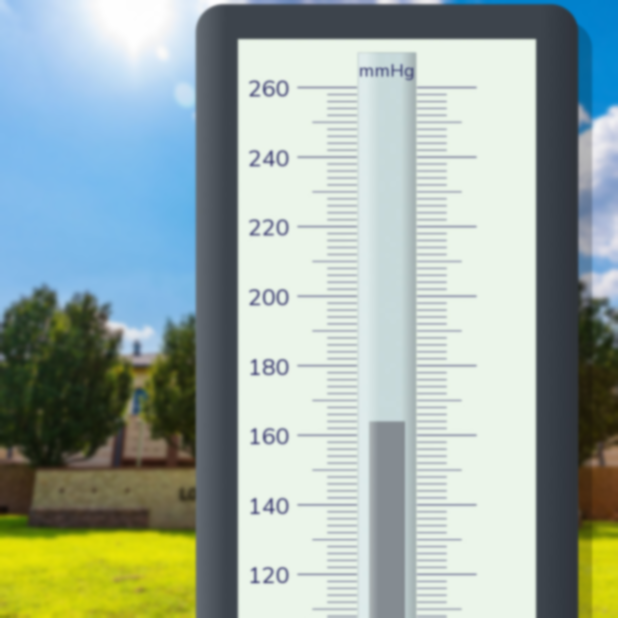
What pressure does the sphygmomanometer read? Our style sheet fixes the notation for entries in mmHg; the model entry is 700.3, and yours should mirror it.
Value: 164
